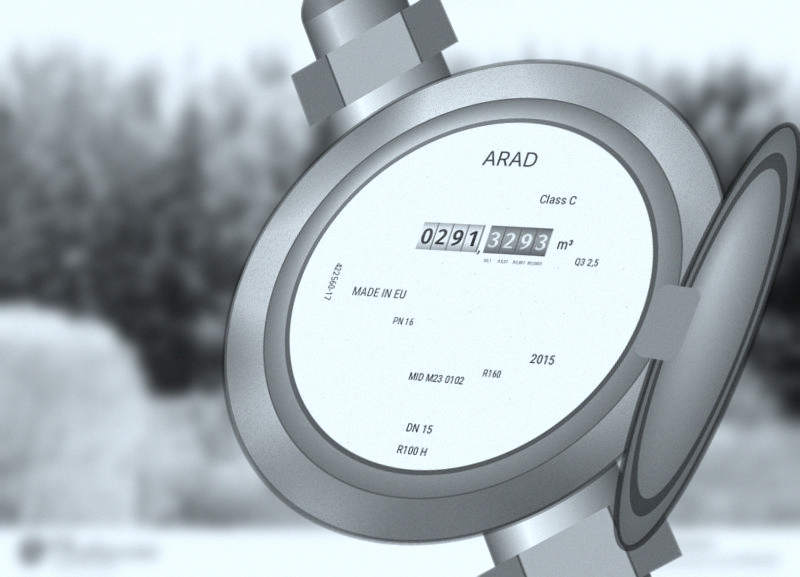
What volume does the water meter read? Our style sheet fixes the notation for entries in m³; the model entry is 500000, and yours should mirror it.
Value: 291.3293
